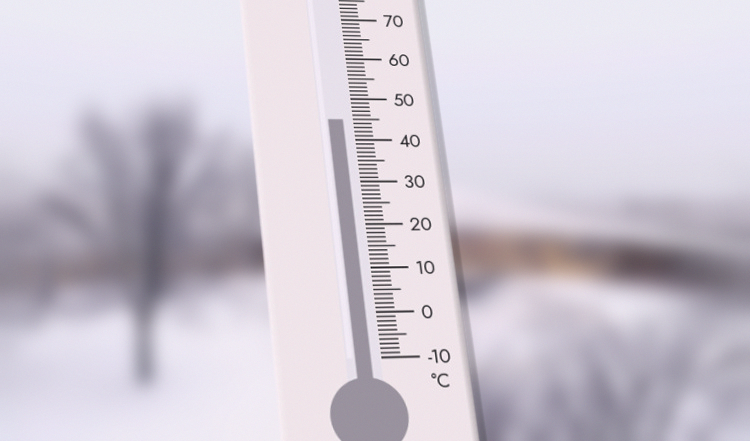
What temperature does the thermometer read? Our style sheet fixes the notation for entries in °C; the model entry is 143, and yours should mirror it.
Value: 45
